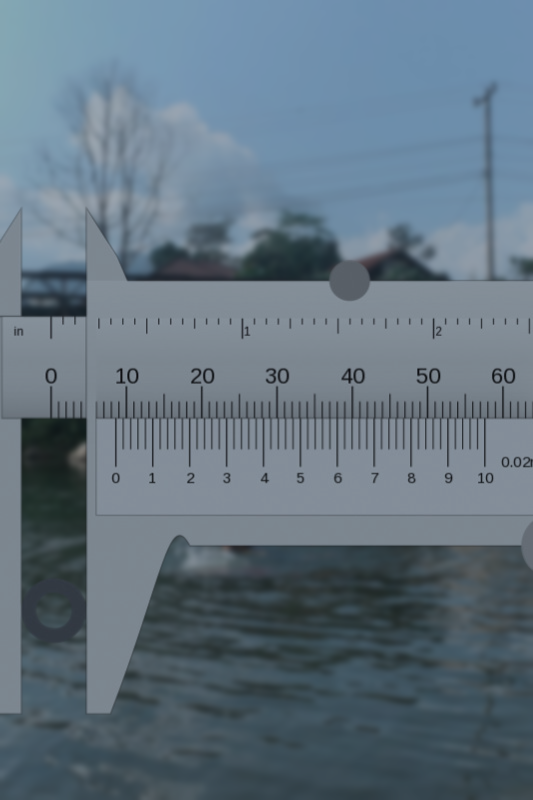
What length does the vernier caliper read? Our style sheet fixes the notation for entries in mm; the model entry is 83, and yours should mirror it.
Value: 8.6
